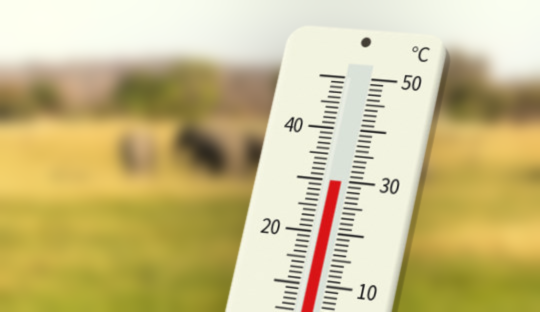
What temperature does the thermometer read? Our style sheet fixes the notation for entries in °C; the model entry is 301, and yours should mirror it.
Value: 30
